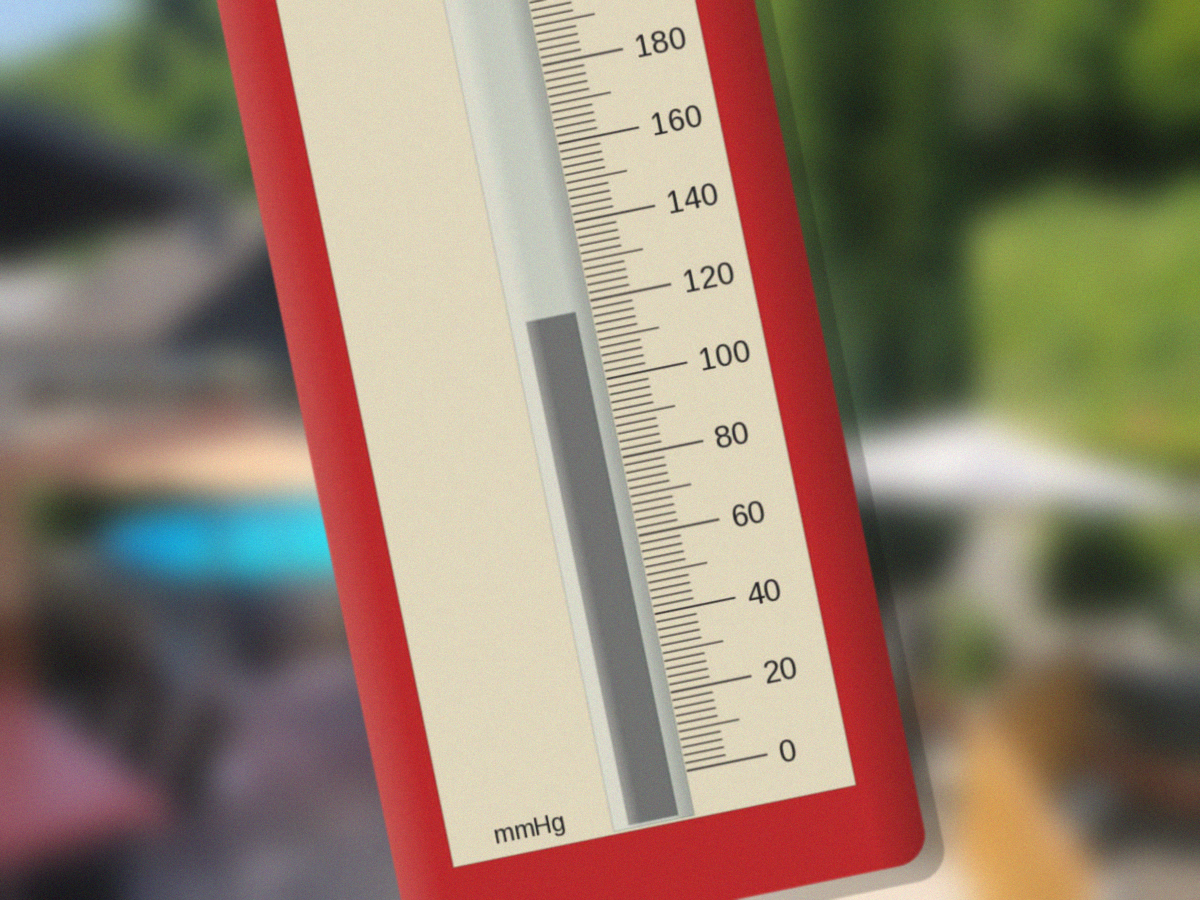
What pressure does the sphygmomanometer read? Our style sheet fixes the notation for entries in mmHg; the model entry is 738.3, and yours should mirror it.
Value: 118
